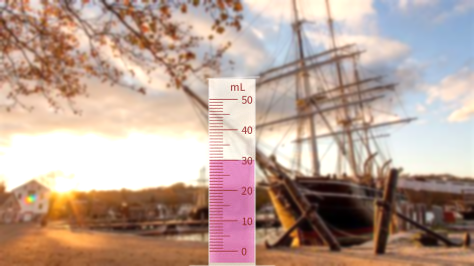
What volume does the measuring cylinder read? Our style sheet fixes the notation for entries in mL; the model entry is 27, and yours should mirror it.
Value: 30
